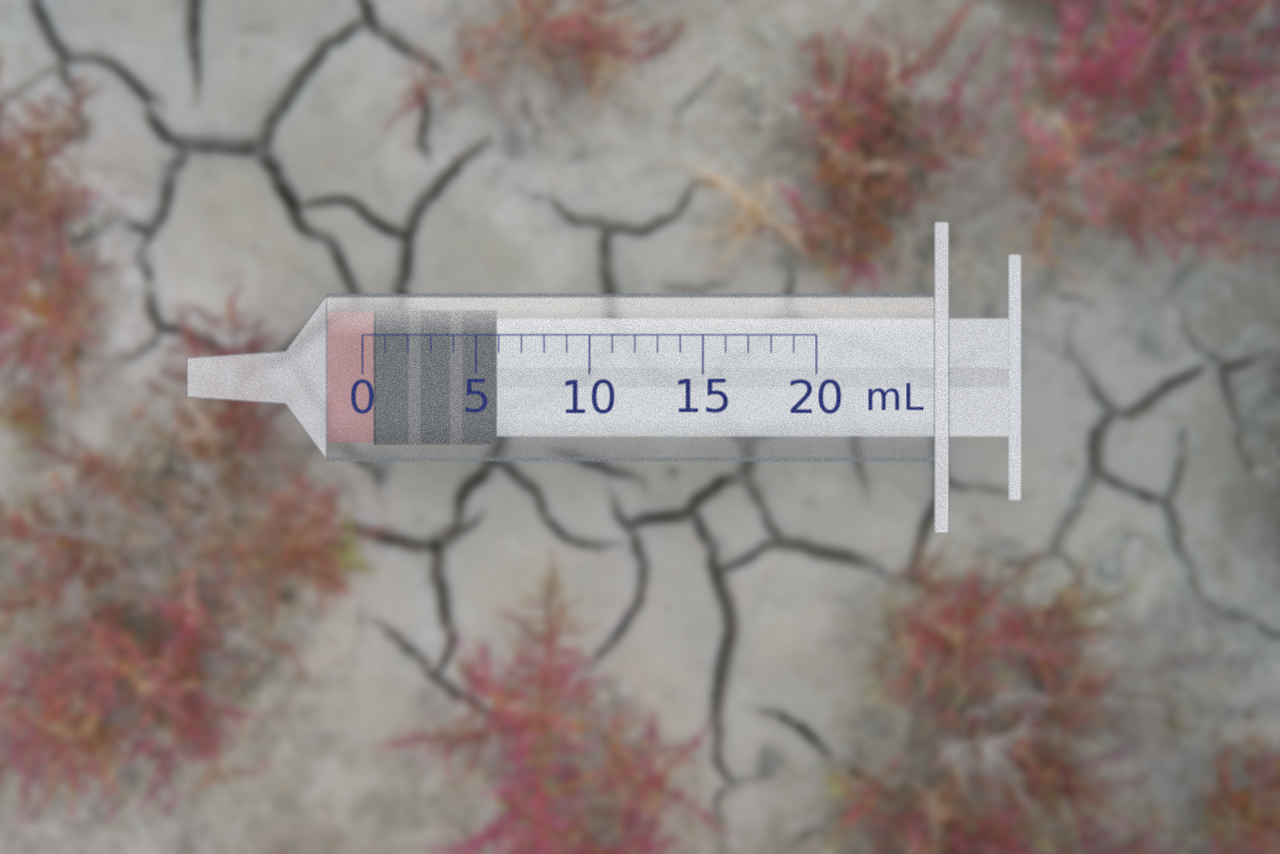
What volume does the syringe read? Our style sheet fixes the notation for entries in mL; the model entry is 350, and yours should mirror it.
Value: 0.5
